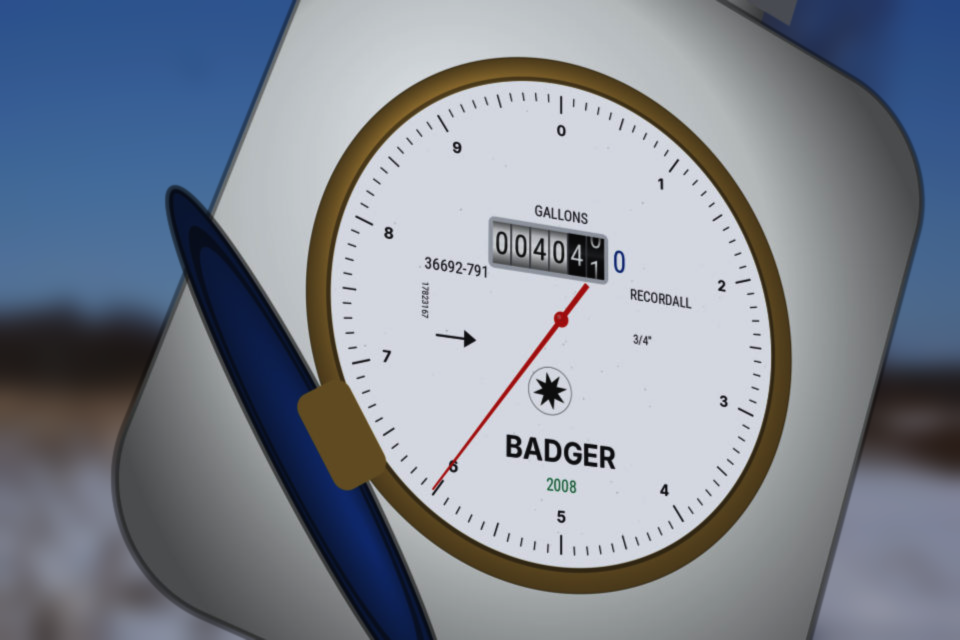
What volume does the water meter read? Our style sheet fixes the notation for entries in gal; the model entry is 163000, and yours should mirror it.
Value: 40406.0
